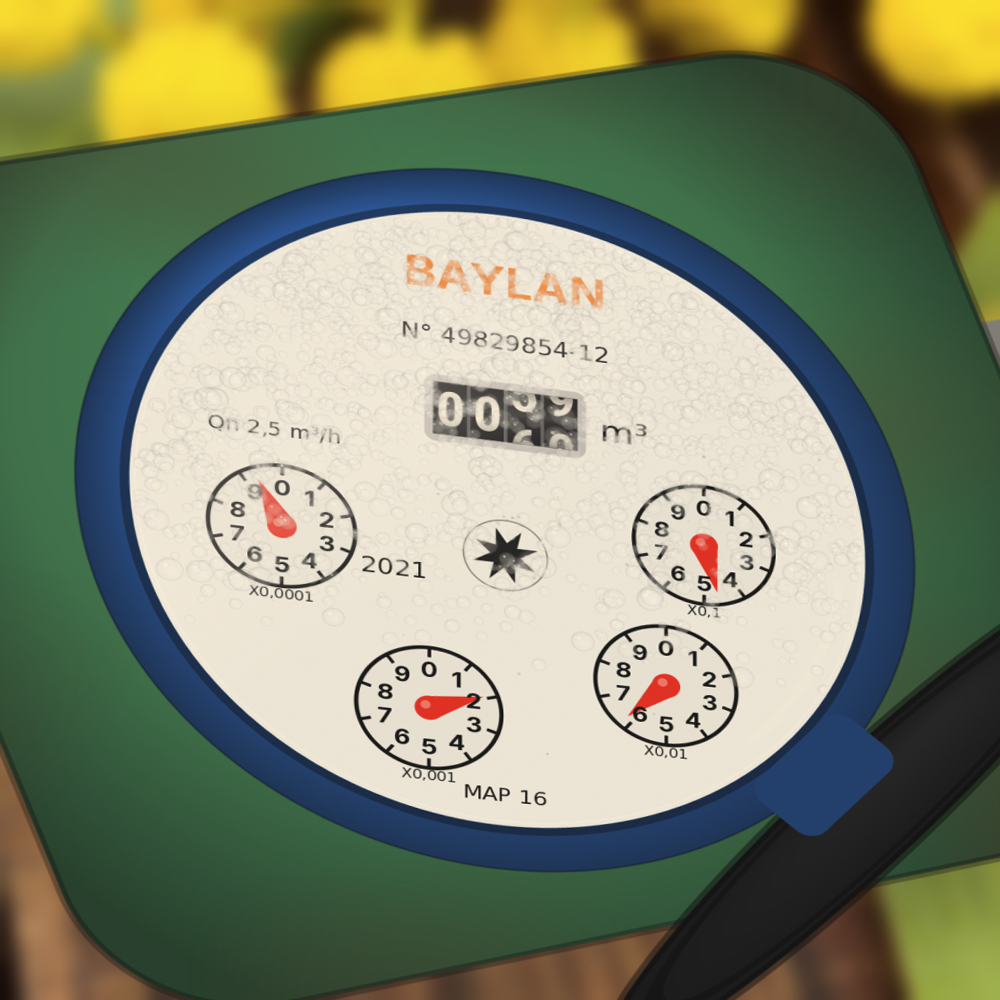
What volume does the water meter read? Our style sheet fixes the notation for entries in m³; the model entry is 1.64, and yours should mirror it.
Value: 59.4619
